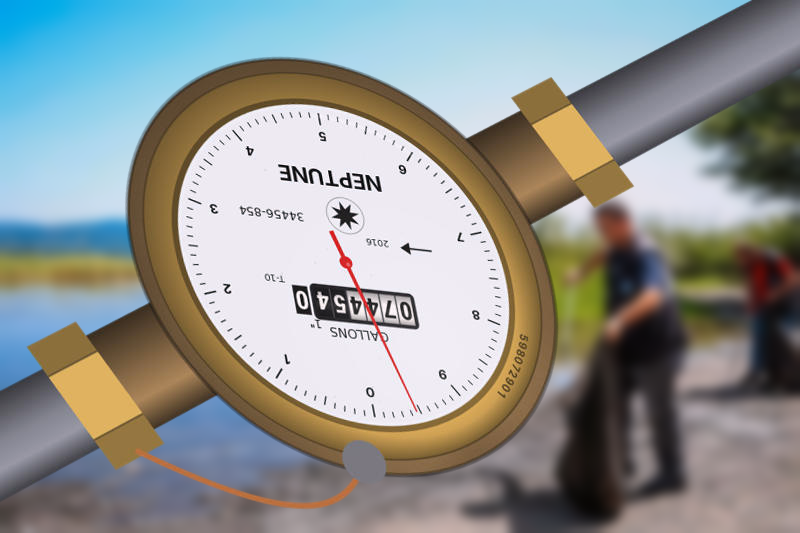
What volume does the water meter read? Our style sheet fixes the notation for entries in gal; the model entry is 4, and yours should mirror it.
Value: 744539.5
